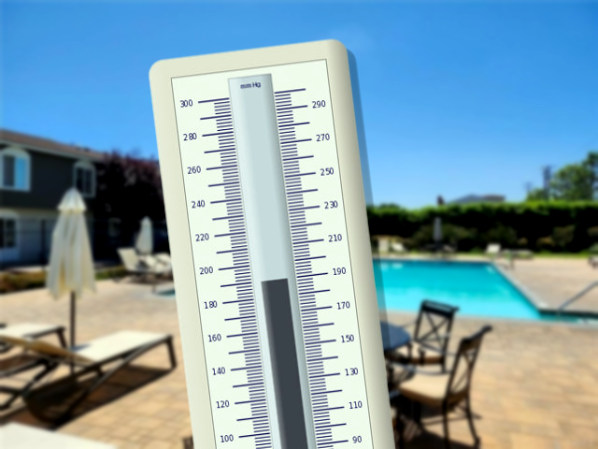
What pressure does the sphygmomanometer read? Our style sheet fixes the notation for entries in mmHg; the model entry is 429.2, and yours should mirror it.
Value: 190
